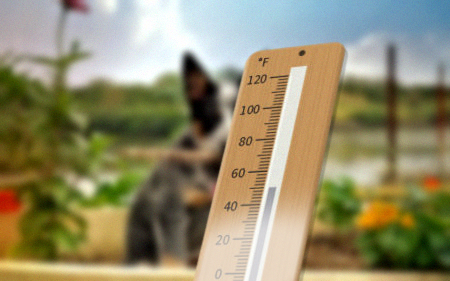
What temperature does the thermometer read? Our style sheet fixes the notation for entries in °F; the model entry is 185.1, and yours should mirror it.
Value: 50
